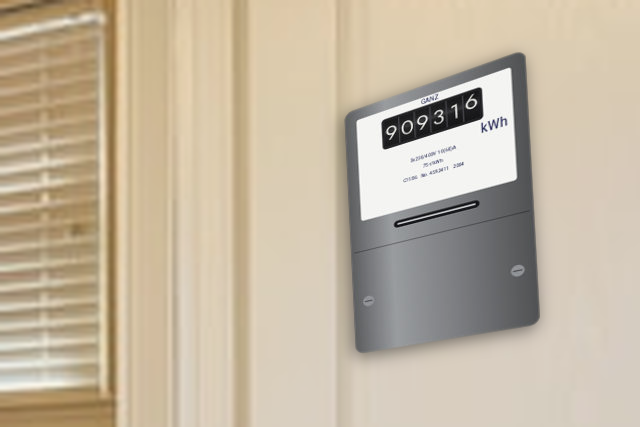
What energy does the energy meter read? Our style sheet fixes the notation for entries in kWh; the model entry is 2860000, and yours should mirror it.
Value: 909316
